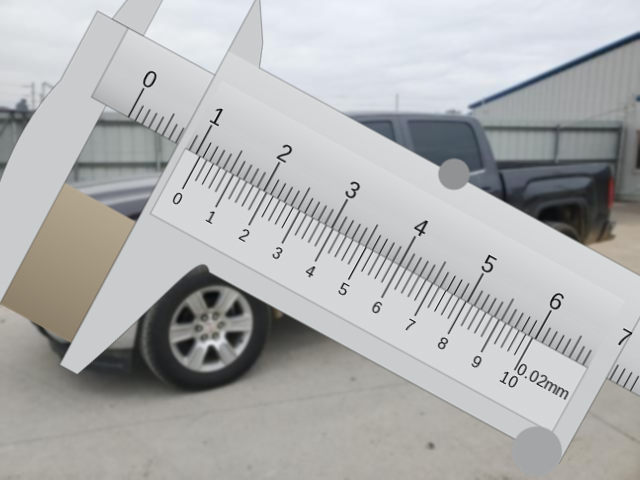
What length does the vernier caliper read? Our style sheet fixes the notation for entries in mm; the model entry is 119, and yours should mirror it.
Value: 10.6
